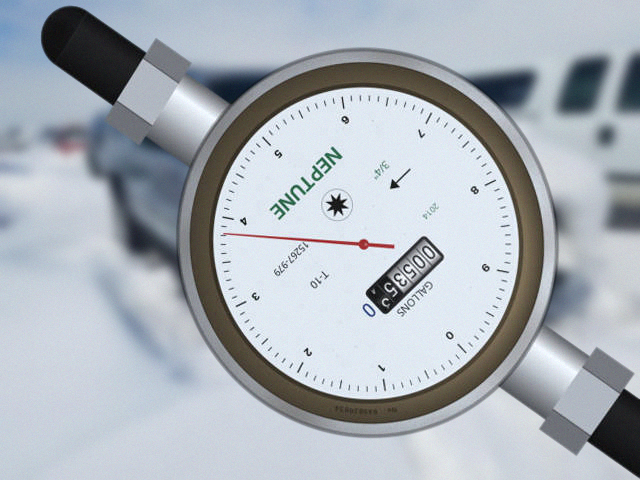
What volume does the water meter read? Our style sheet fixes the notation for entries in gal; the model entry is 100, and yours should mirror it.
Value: 53533.8
